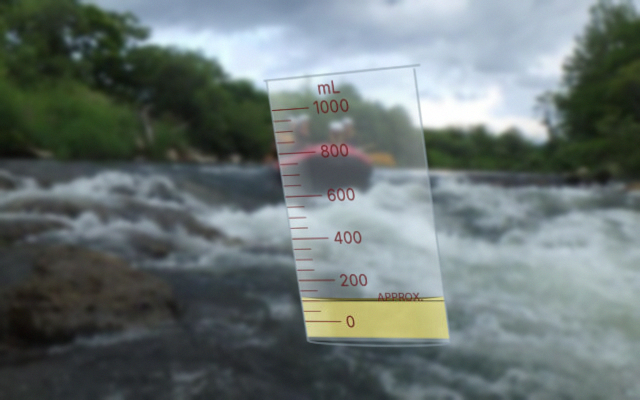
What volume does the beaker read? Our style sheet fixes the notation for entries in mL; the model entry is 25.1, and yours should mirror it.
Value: 100
